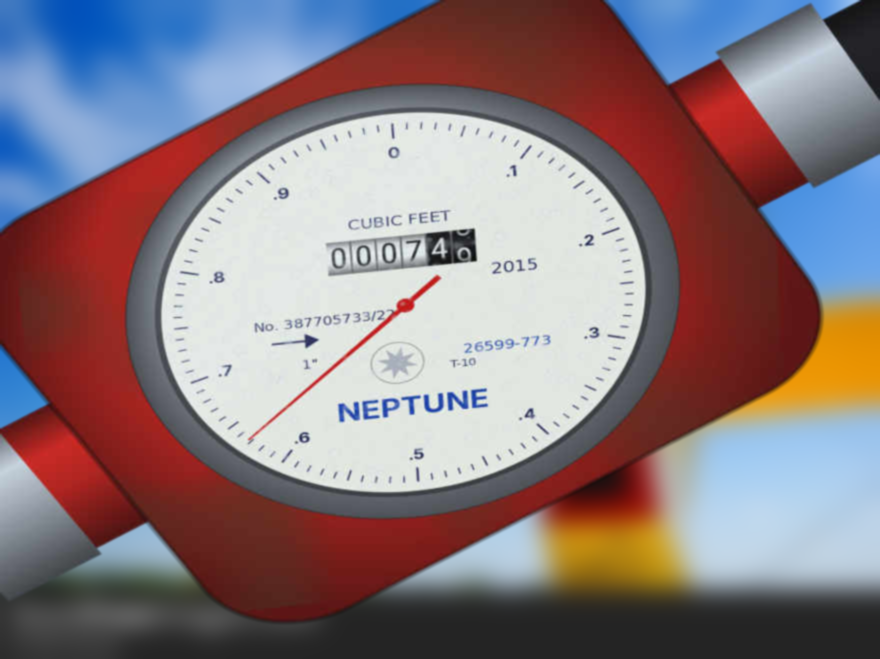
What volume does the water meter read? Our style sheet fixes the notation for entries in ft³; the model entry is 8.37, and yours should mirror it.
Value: 748.63
